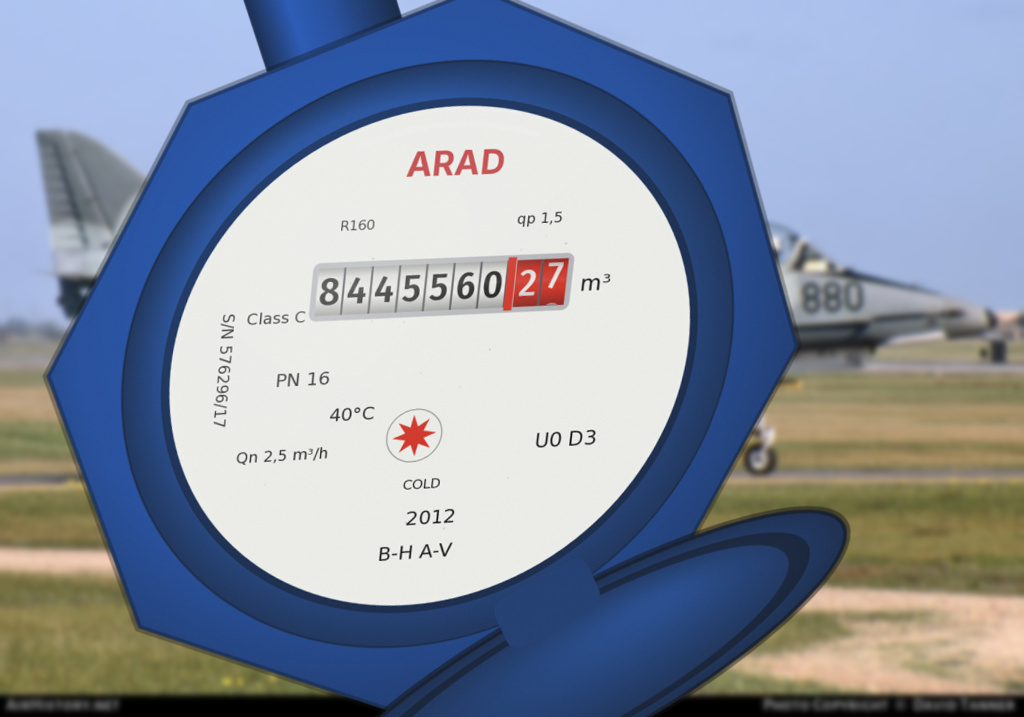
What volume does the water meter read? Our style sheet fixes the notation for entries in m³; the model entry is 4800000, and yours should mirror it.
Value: 8445560.27
